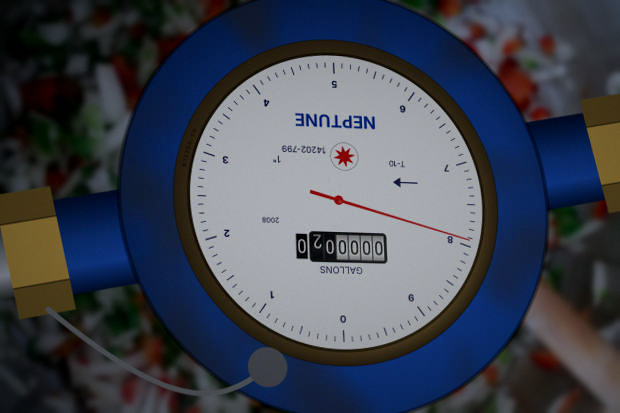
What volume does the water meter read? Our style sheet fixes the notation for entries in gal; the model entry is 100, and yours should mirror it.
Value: 17.9
